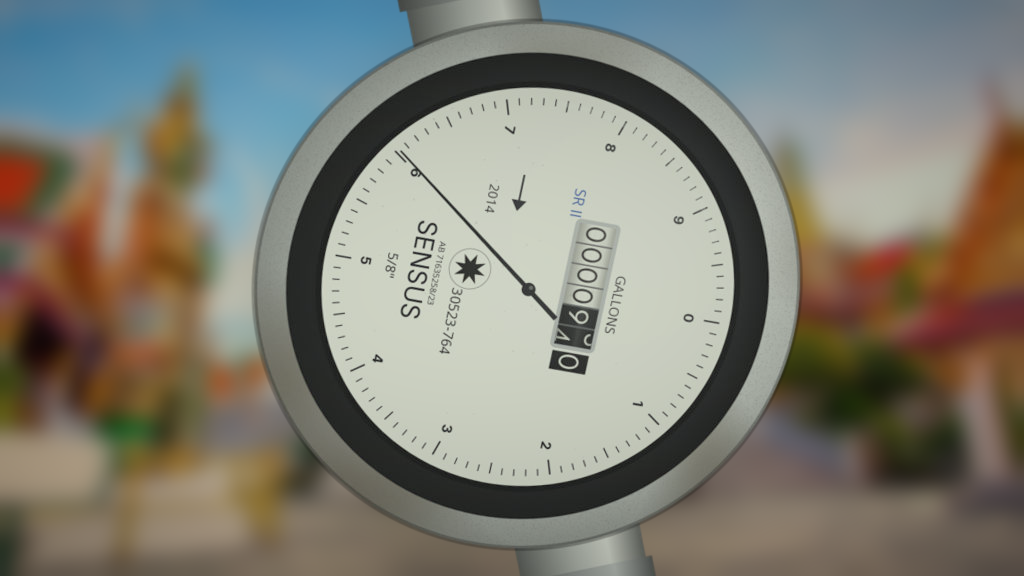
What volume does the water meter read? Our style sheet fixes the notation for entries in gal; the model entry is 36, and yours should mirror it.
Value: 936.0
